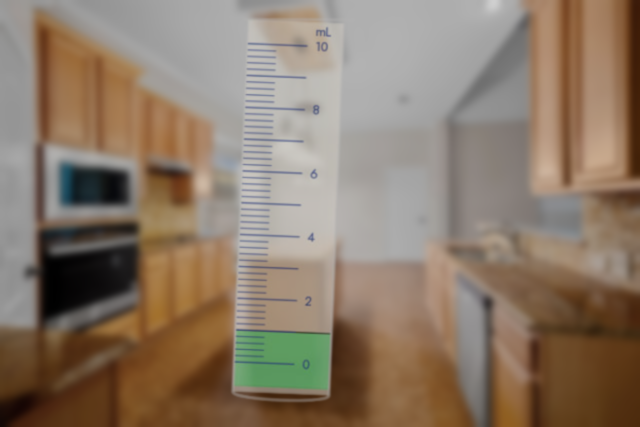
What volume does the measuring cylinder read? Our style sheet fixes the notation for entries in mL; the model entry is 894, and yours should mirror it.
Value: 1
